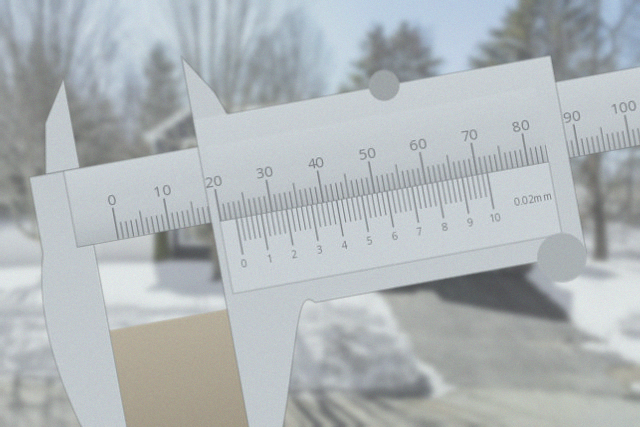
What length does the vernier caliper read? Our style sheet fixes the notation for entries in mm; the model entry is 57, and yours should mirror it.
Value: 23.0
